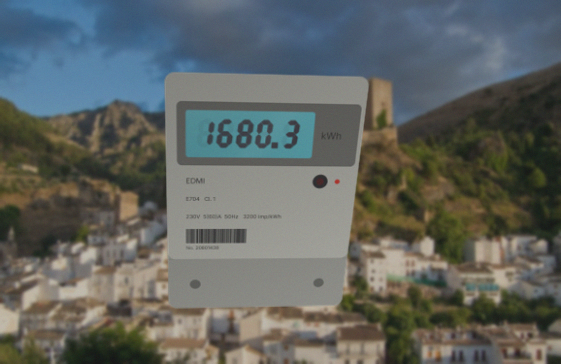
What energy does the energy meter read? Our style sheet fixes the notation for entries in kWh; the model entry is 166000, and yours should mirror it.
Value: 1680.3
